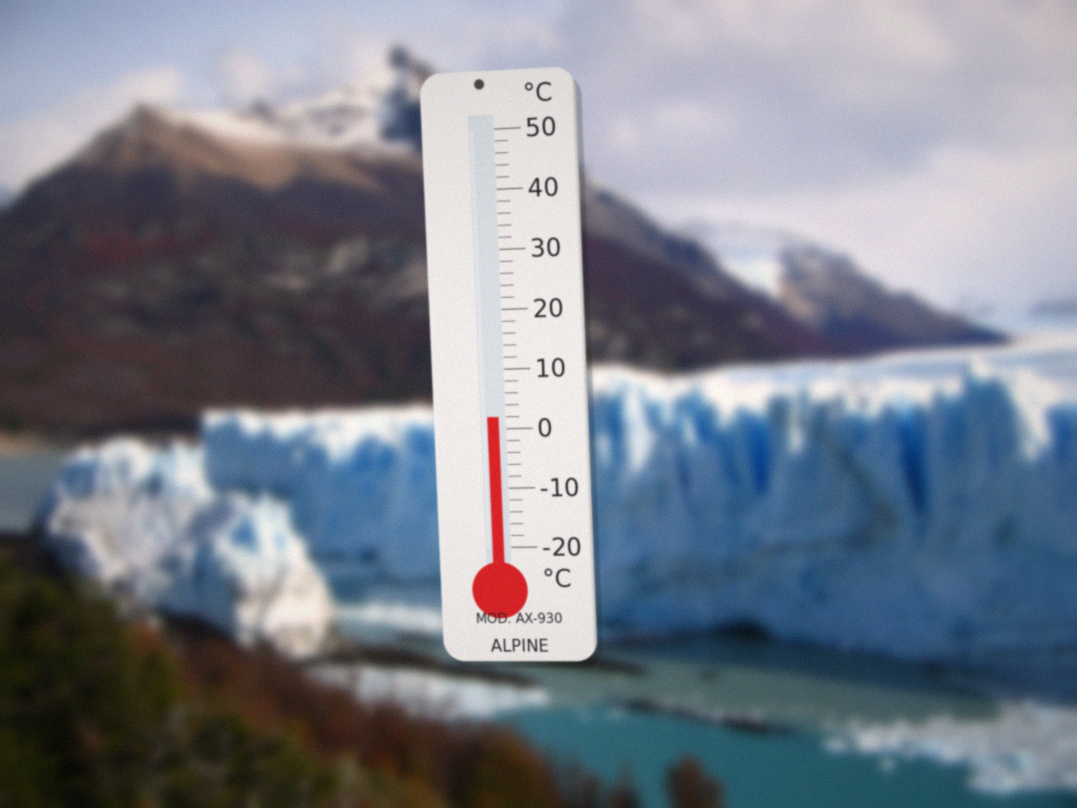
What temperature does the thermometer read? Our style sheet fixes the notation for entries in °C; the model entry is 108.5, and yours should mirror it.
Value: 2
